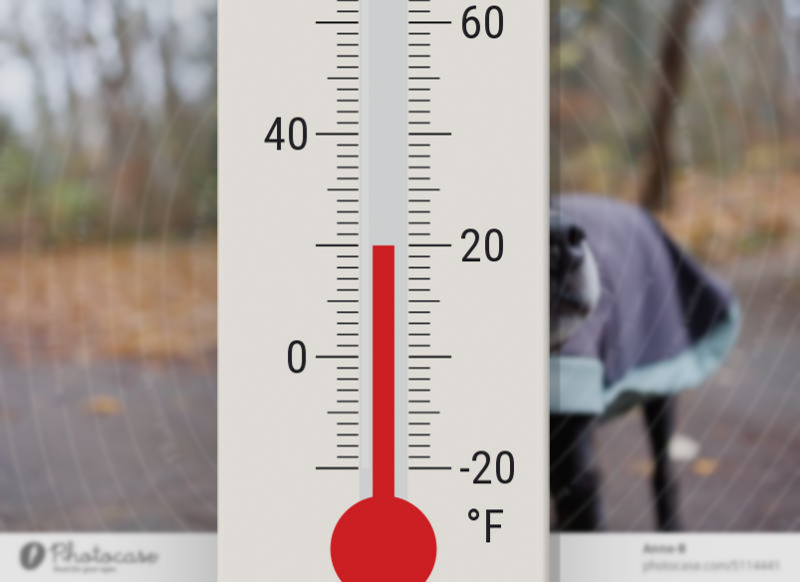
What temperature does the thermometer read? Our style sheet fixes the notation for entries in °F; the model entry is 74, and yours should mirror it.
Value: 20
